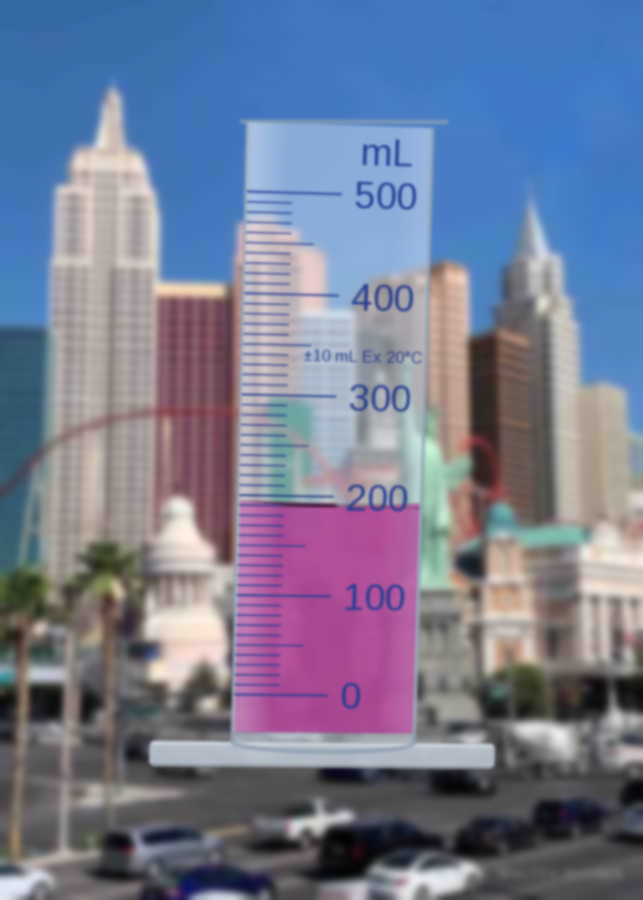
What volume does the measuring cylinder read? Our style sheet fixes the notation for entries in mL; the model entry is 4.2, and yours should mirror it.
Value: 190
